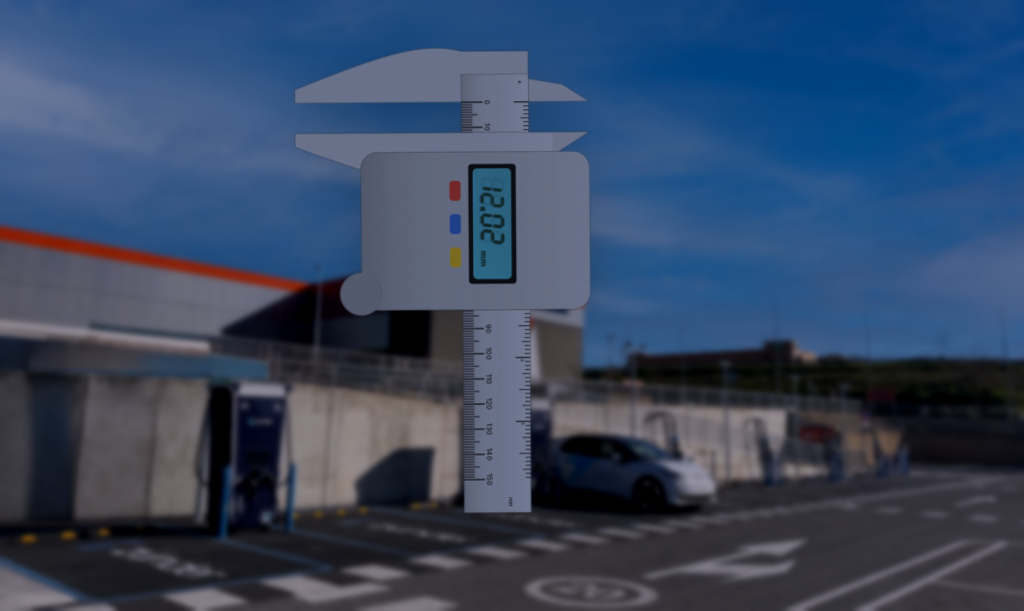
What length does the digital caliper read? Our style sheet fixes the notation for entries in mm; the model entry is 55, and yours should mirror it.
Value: 12.02
